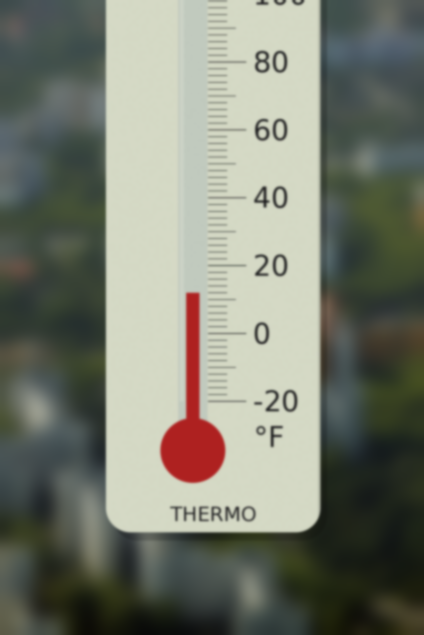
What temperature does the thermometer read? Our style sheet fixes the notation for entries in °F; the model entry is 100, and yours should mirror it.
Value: 12
